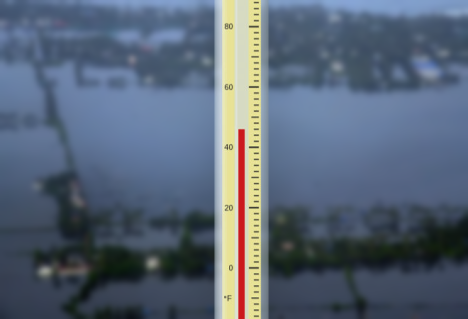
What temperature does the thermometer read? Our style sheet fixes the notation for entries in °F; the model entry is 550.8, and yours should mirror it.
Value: 46
